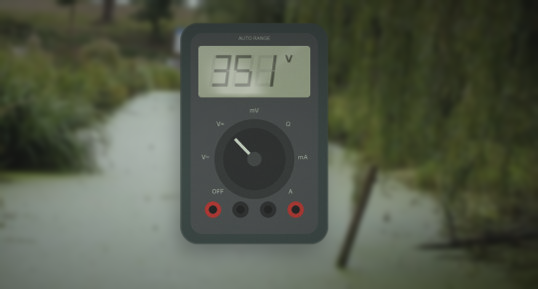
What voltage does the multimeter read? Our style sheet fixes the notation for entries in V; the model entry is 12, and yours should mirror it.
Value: 351
